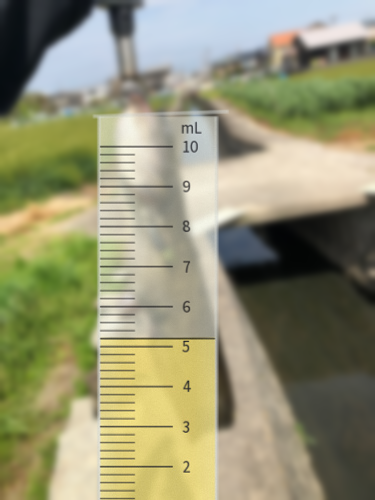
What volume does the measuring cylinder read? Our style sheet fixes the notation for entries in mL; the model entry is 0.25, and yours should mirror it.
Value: 5.2
